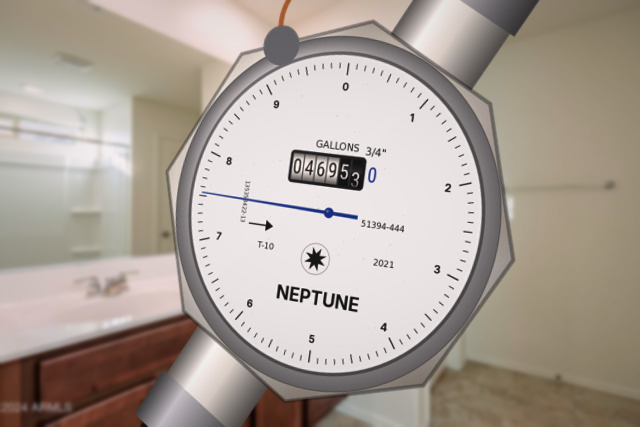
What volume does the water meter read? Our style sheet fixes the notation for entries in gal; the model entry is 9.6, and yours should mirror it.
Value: 469527.5
